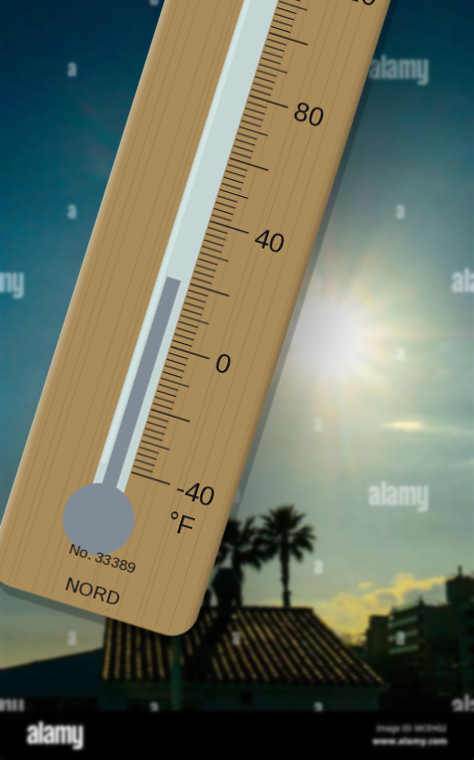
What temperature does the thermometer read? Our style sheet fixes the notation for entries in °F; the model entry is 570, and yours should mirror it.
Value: 20
